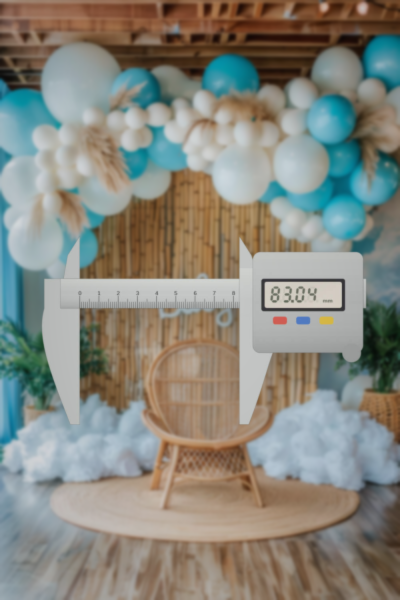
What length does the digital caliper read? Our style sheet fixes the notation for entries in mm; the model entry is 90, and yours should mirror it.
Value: 83.04
